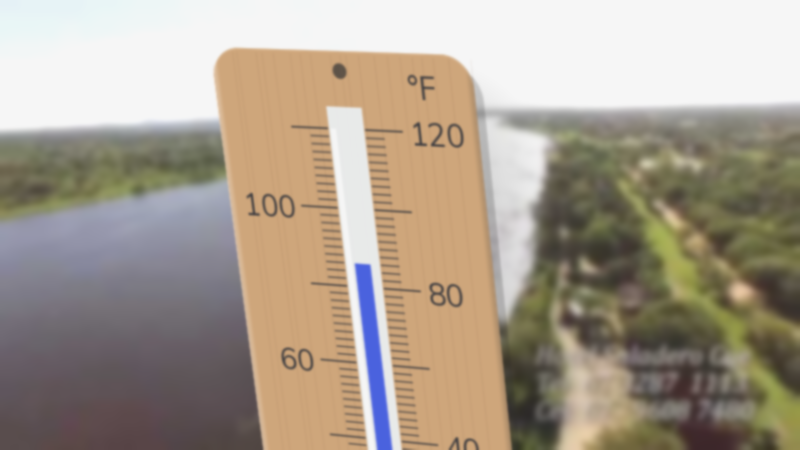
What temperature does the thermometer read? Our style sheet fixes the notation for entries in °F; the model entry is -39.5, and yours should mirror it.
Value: 86
